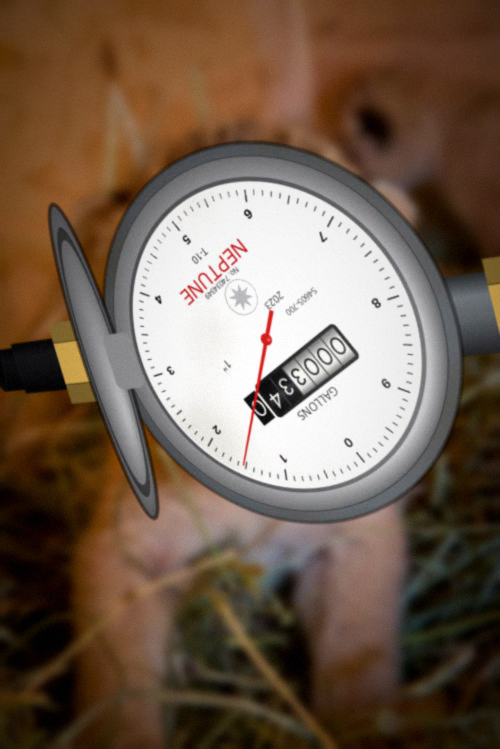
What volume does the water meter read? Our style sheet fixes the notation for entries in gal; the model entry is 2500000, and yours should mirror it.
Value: 3341.5
